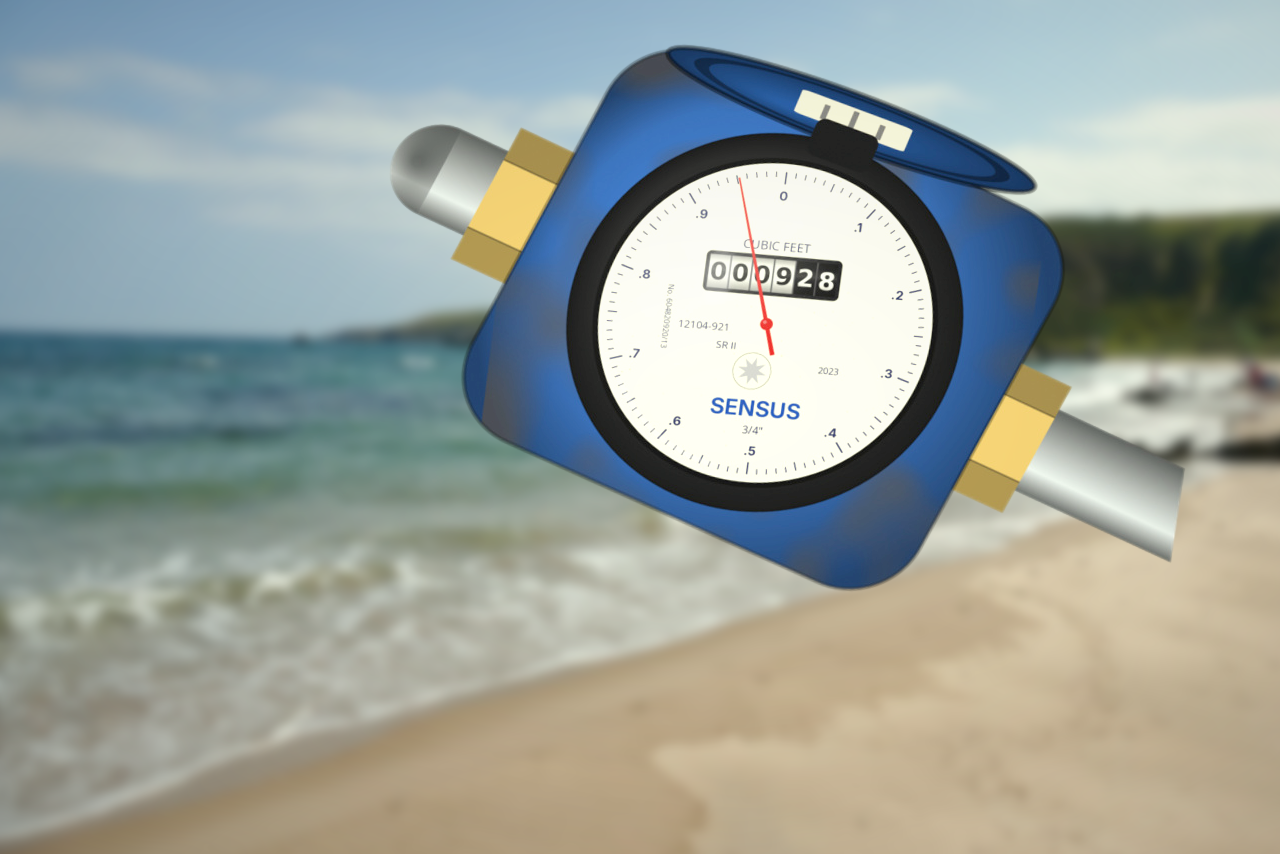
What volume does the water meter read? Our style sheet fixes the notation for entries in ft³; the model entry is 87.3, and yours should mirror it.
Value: 927.95
